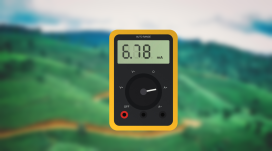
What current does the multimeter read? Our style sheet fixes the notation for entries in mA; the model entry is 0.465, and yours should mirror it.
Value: 6.78
